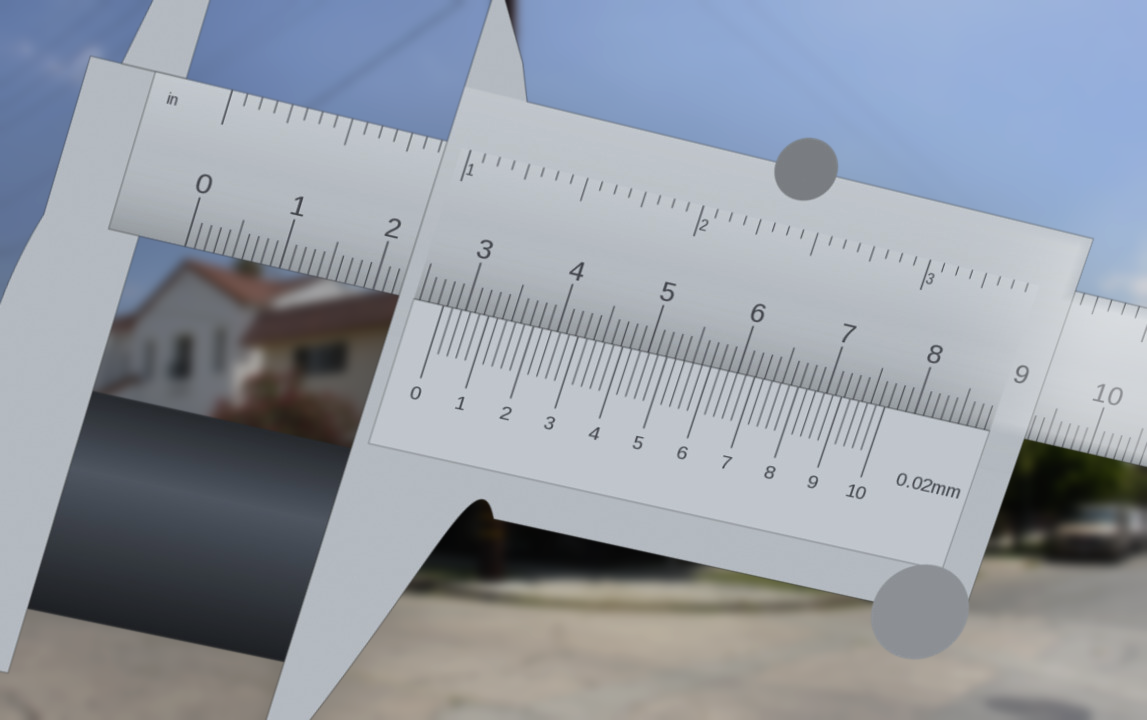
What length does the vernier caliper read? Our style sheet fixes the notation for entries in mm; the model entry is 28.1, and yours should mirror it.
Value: 27.6
